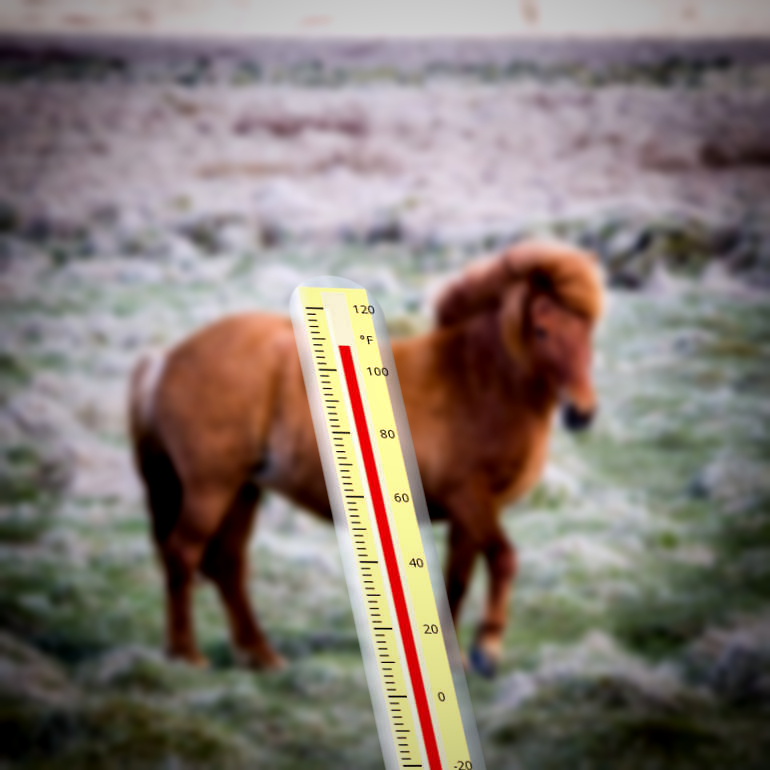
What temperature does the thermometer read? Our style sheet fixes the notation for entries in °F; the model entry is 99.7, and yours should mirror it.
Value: 108
